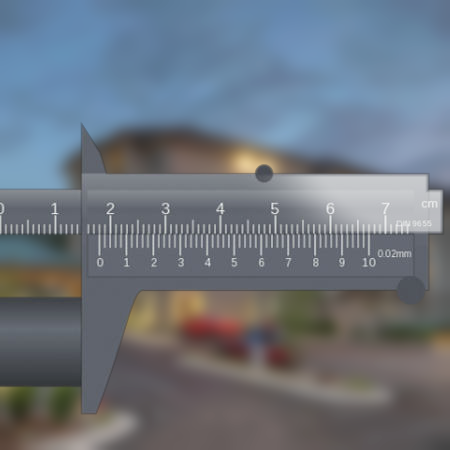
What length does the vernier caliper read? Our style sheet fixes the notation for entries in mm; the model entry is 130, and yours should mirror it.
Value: 18.0
